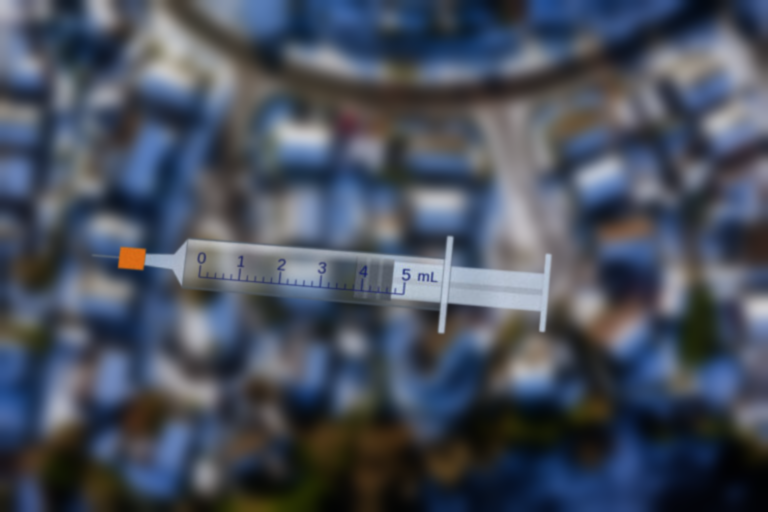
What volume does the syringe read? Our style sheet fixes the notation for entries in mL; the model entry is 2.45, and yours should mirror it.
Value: 3.8
